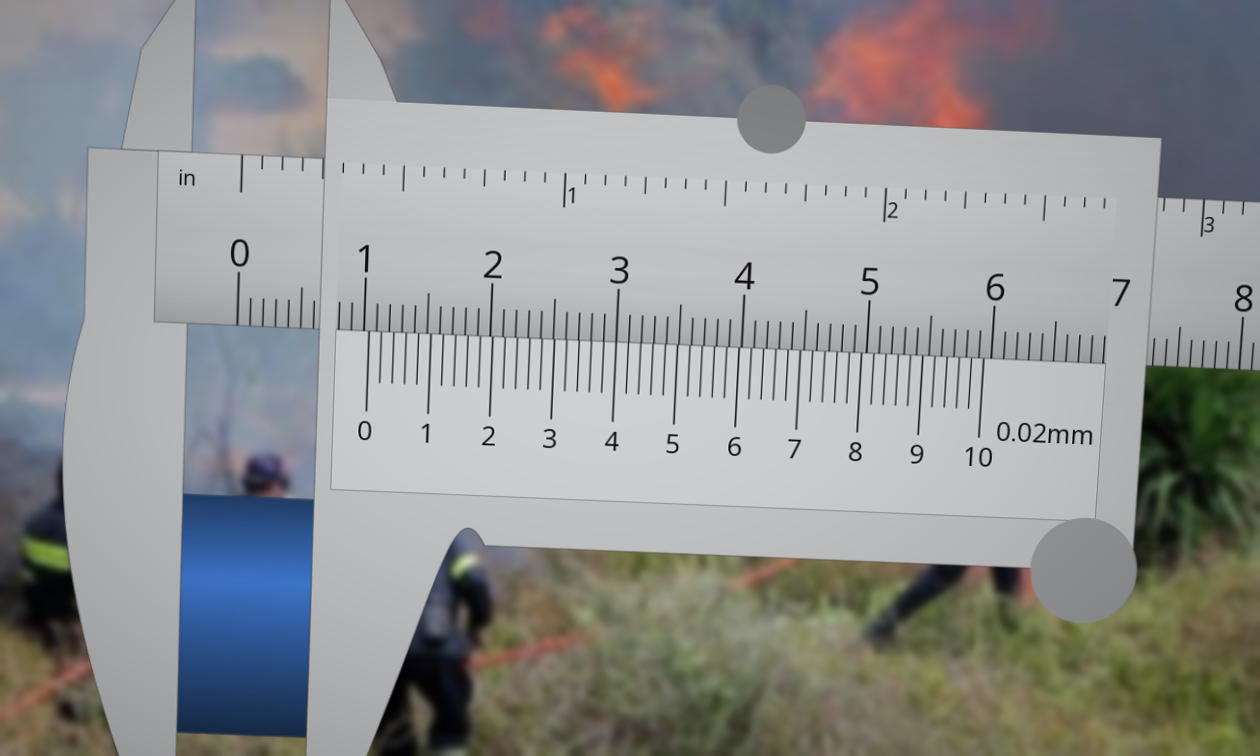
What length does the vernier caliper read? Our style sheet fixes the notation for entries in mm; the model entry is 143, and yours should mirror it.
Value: 10.4
